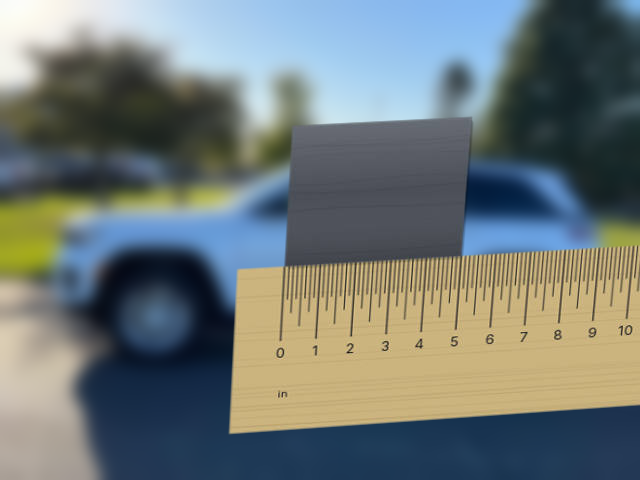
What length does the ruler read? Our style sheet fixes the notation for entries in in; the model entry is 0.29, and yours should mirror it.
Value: 5
